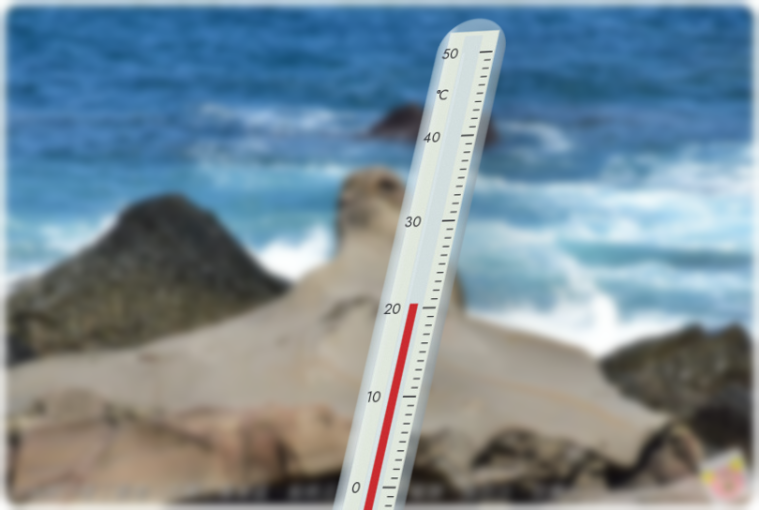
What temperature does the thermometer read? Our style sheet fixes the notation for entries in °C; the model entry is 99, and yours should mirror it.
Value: 20.5
